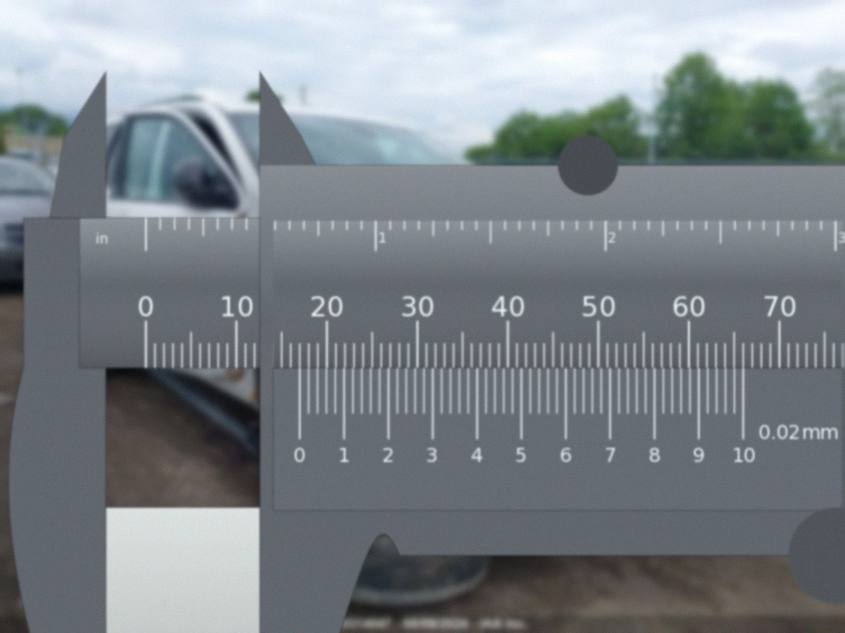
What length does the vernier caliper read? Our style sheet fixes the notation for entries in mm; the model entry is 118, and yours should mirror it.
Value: 17.0
